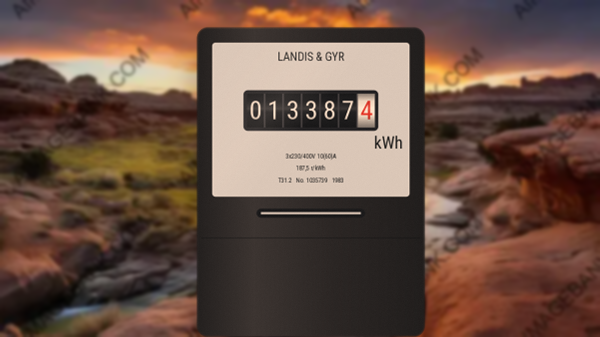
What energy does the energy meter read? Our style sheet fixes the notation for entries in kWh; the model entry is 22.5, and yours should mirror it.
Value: 13387.4
